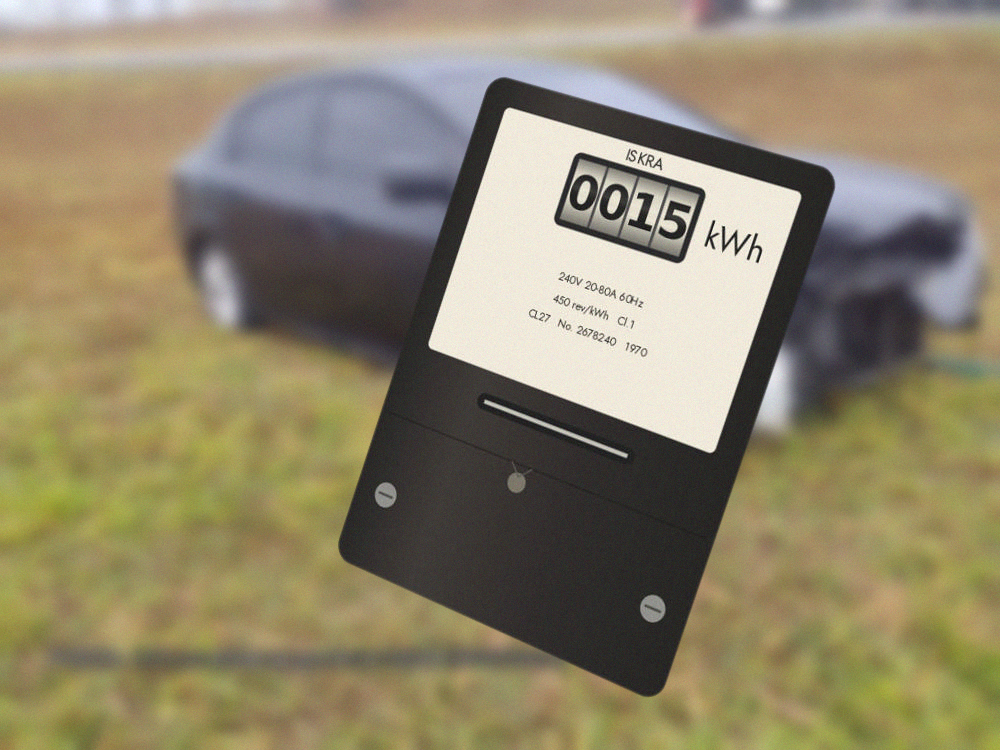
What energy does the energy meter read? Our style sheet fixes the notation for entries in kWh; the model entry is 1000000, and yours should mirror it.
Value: 15
